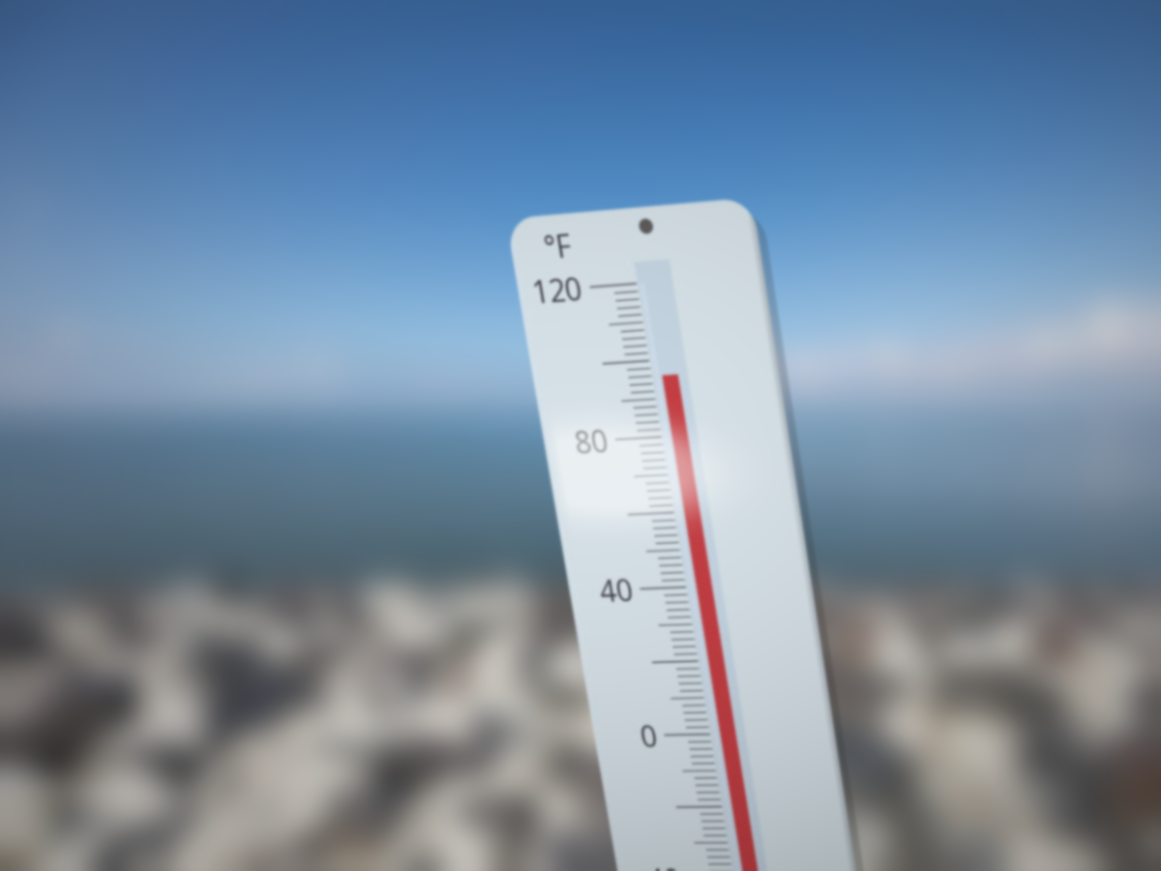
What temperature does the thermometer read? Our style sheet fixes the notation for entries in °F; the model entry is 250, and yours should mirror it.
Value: 96
